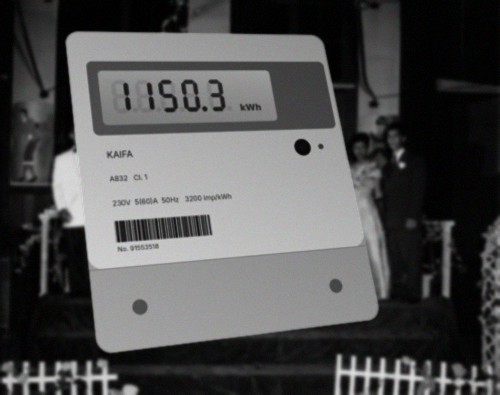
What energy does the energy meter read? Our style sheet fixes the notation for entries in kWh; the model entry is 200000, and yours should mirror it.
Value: 1150.3
